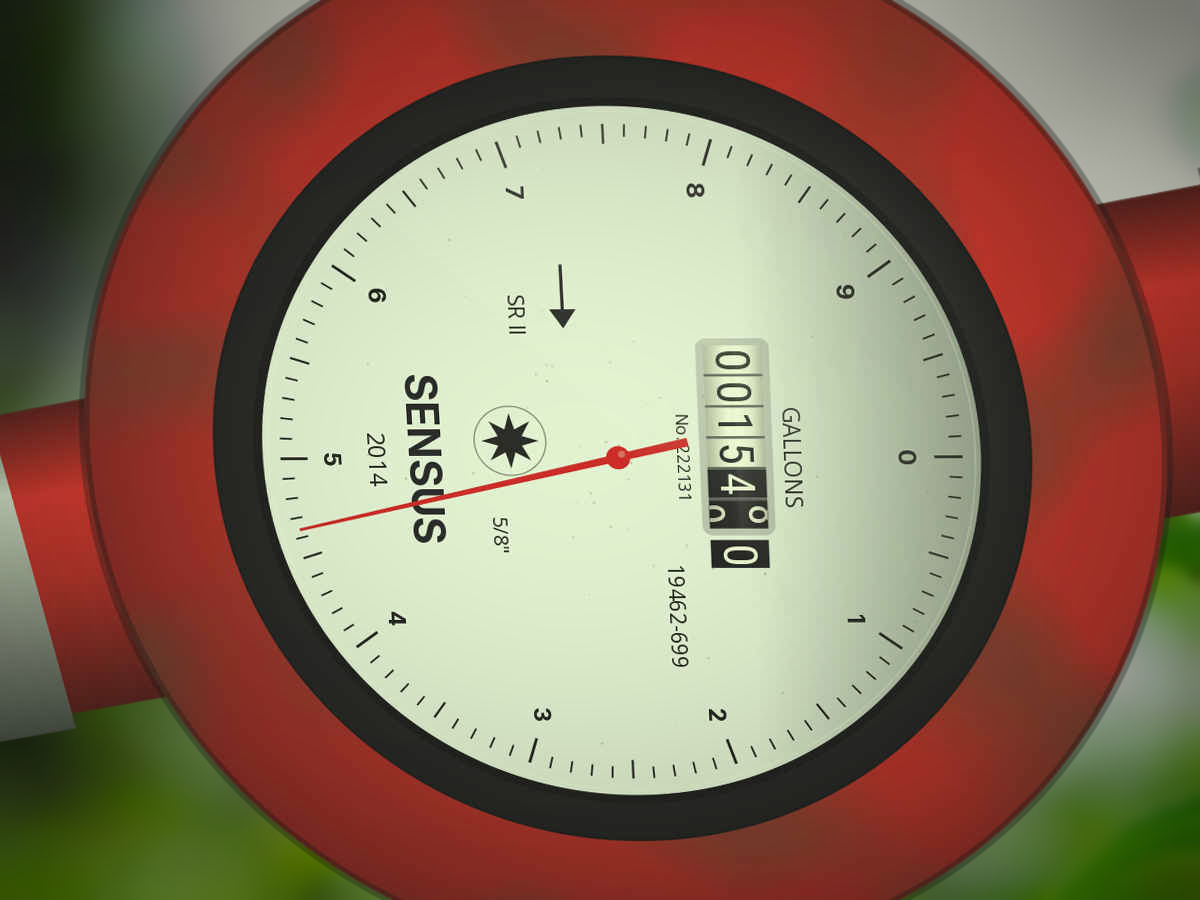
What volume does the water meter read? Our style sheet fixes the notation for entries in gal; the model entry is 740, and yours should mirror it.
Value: 15484.6
